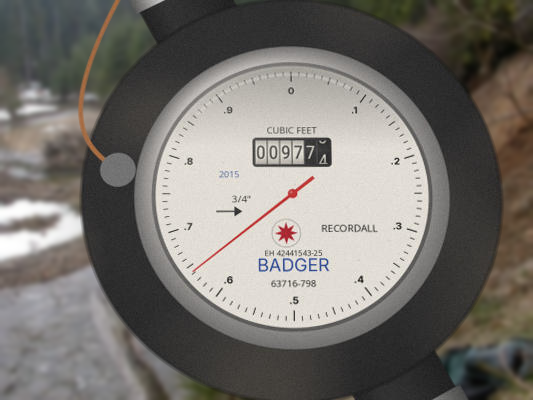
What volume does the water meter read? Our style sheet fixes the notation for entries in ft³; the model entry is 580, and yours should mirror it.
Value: 9773.64
